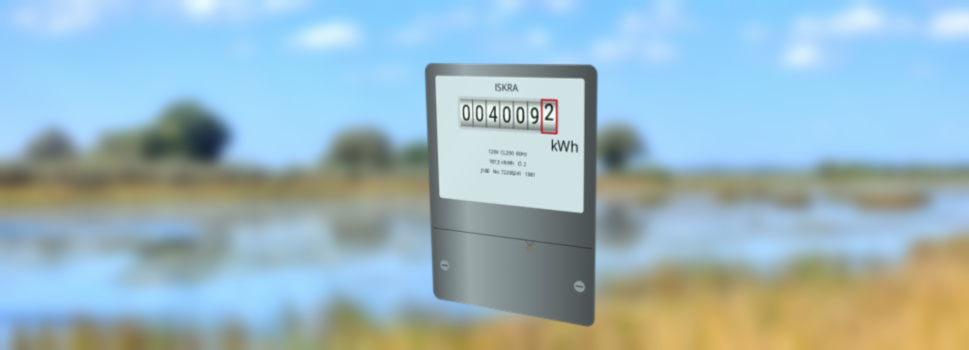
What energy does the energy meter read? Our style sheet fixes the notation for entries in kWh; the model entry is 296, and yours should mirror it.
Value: 4009.2
